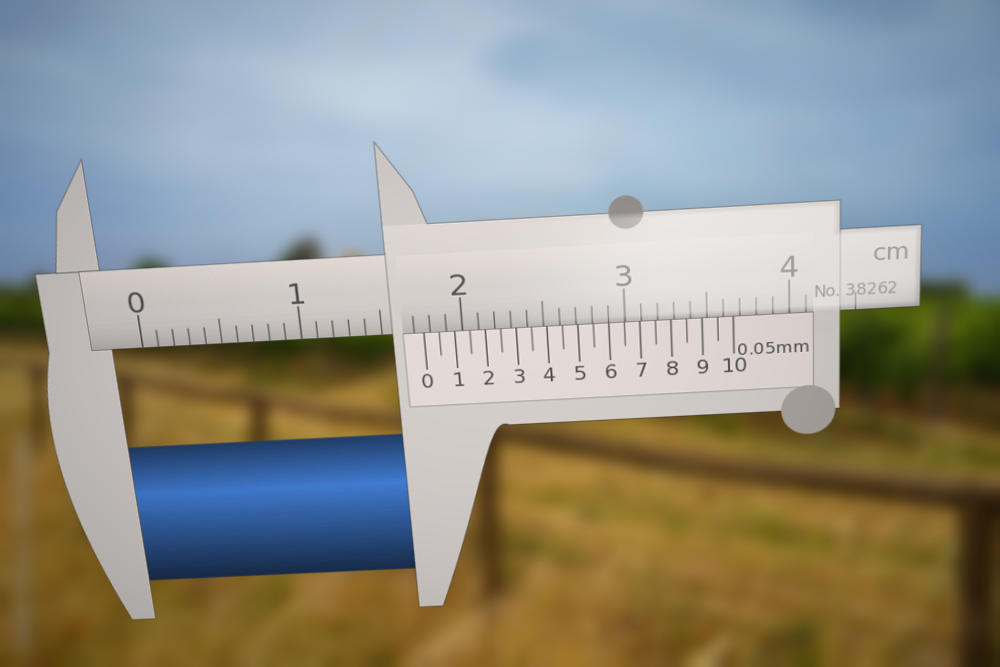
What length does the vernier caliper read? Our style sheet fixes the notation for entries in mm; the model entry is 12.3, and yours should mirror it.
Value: 17.6
